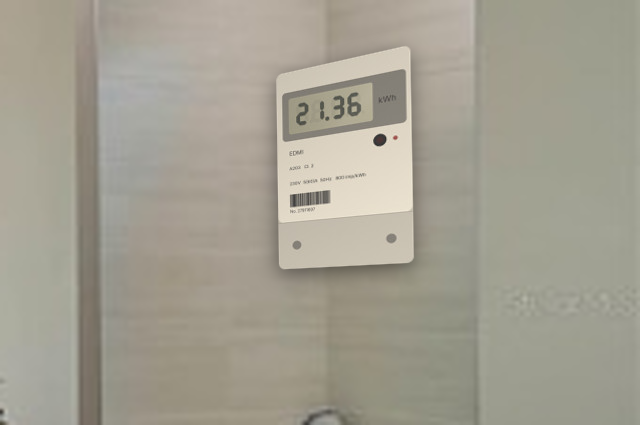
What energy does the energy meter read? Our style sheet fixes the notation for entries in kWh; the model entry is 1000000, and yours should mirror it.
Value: 21.36
